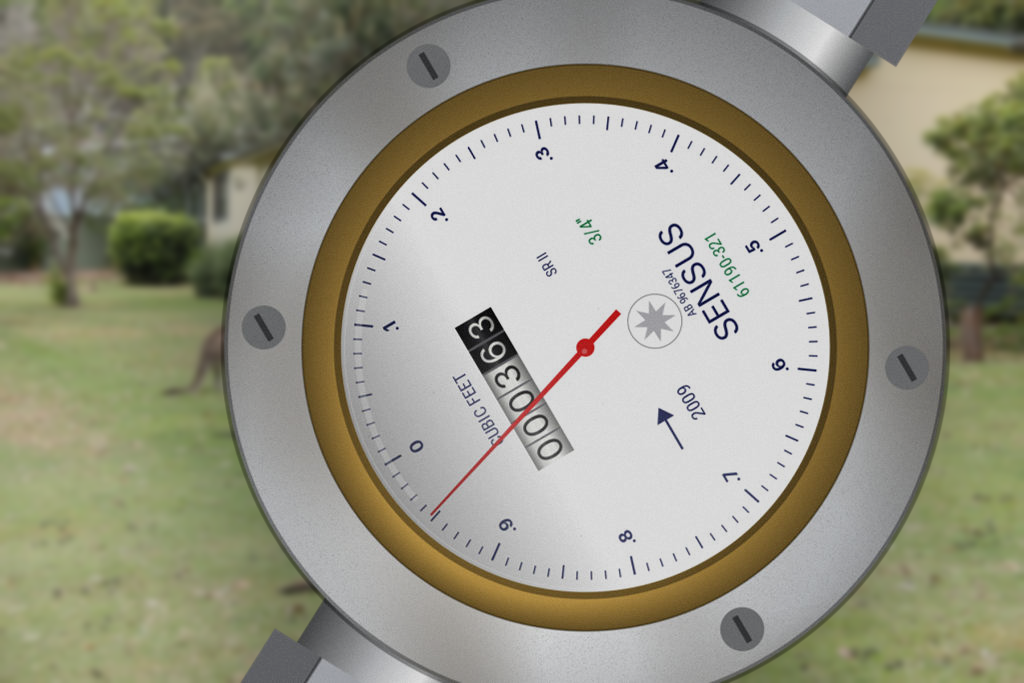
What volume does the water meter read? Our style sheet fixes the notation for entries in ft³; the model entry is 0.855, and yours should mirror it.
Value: 362.95
